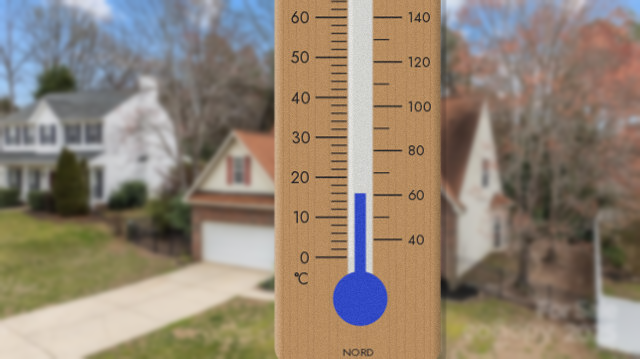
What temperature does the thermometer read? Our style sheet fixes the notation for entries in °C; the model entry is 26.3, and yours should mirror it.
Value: 16
